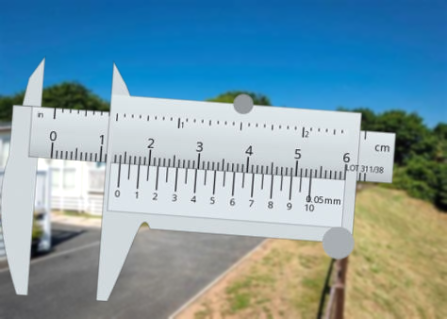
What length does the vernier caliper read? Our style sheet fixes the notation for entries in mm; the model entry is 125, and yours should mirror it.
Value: 14.0
